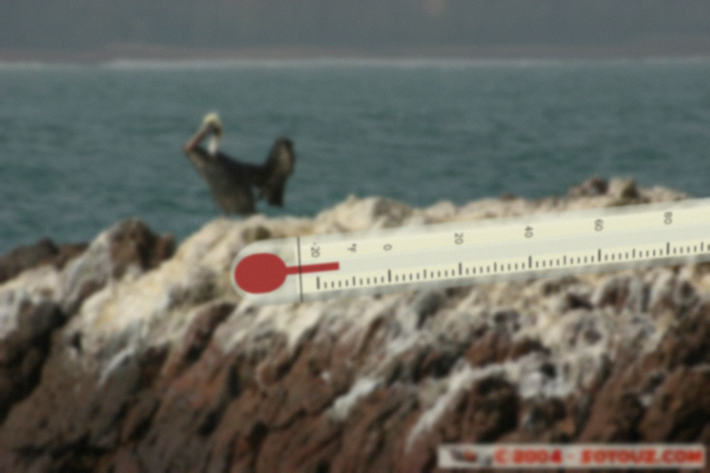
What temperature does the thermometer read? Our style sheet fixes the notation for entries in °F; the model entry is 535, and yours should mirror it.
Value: -14
